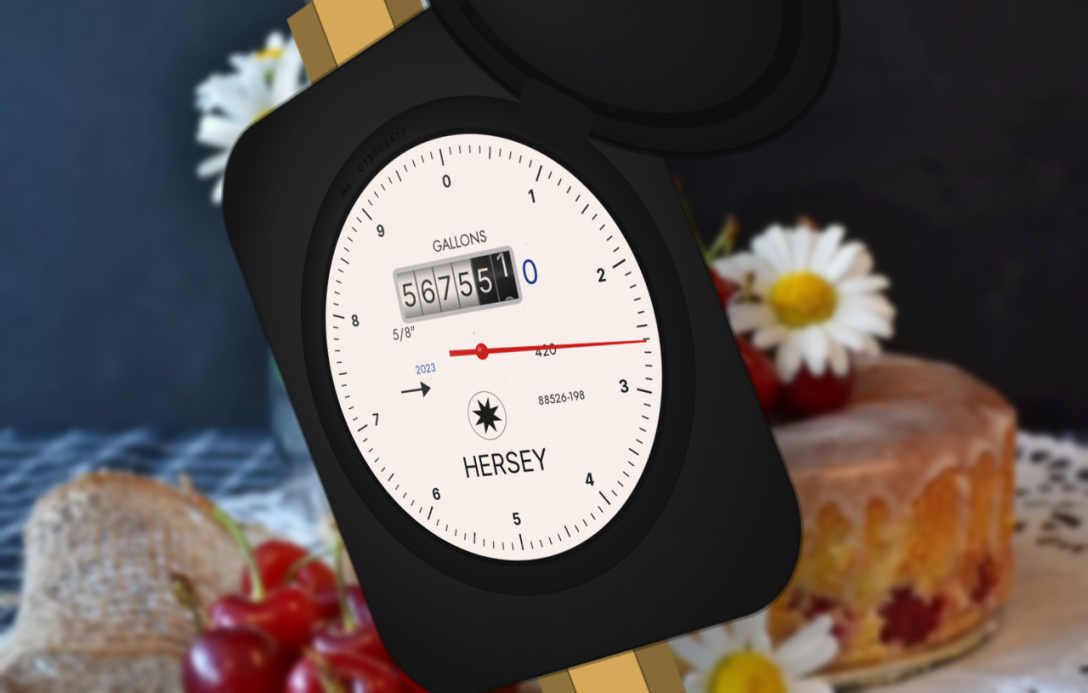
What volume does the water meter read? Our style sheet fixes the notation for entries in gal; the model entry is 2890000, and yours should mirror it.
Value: 5675512.6
